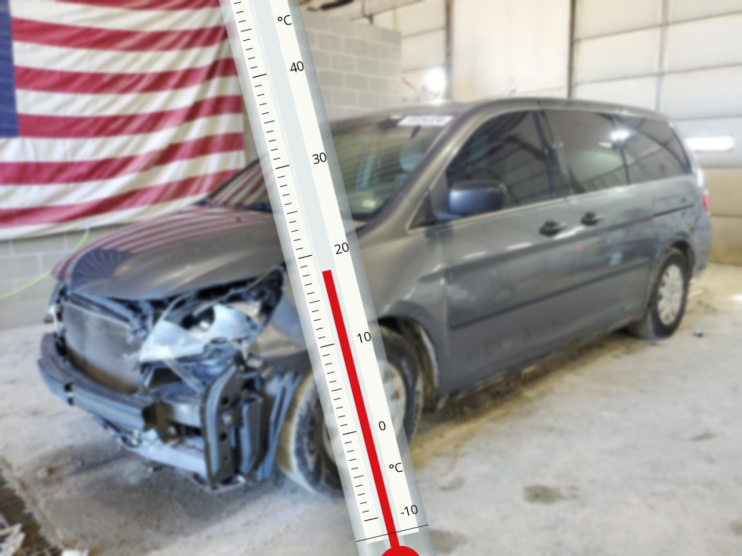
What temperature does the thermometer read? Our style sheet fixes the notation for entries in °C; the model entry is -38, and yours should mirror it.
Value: 18
